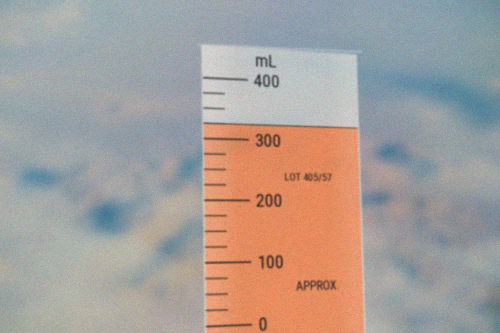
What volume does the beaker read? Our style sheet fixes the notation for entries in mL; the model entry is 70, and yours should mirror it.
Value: 325
